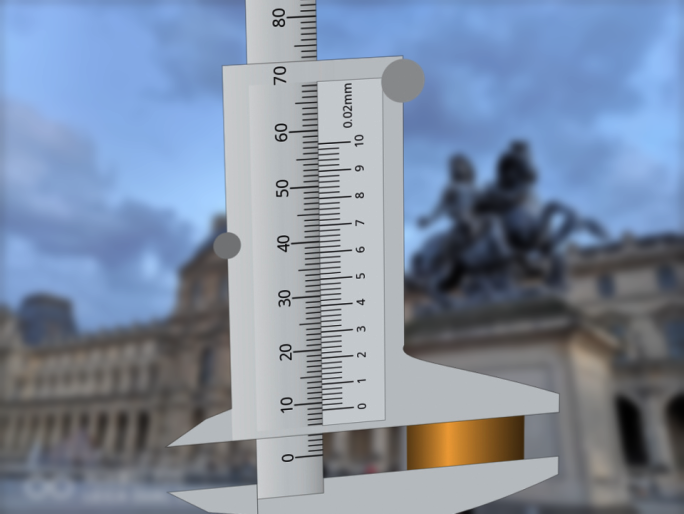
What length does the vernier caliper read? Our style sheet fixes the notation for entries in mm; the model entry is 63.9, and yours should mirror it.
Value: 8.6
